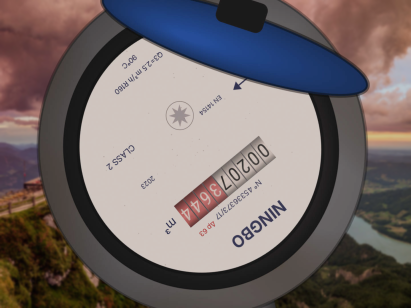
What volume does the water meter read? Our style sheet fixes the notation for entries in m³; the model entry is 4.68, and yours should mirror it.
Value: 207.3644
